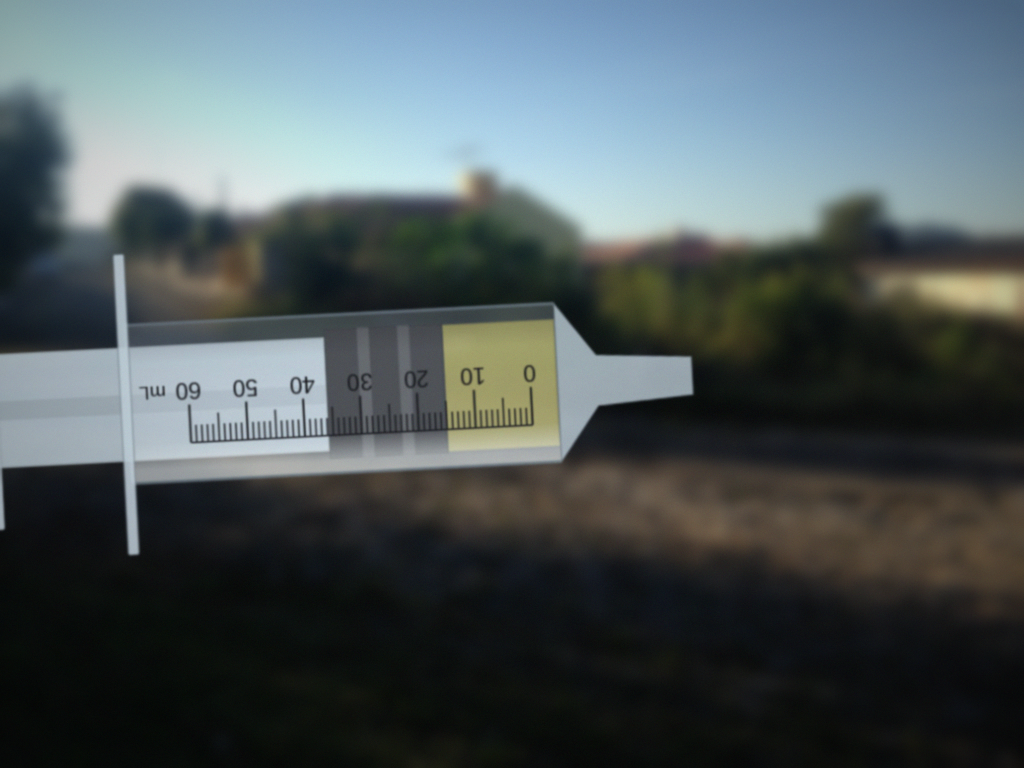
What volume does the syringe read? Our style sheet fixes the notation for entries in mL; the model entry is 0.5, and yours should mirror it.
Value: 15
